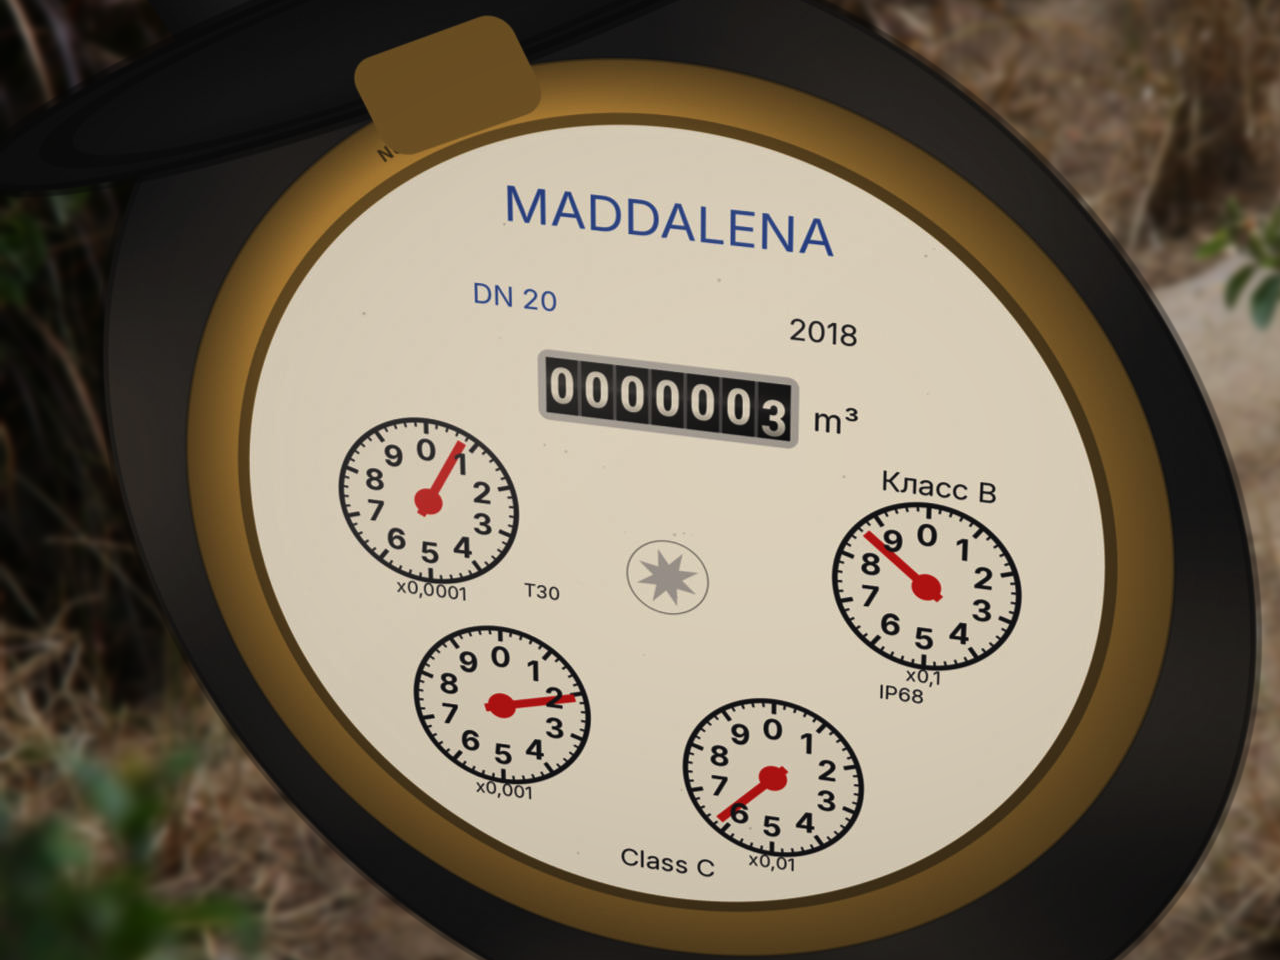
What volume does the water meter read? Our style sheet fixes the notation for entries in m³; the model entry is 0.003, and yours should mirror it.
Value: 2.8620
